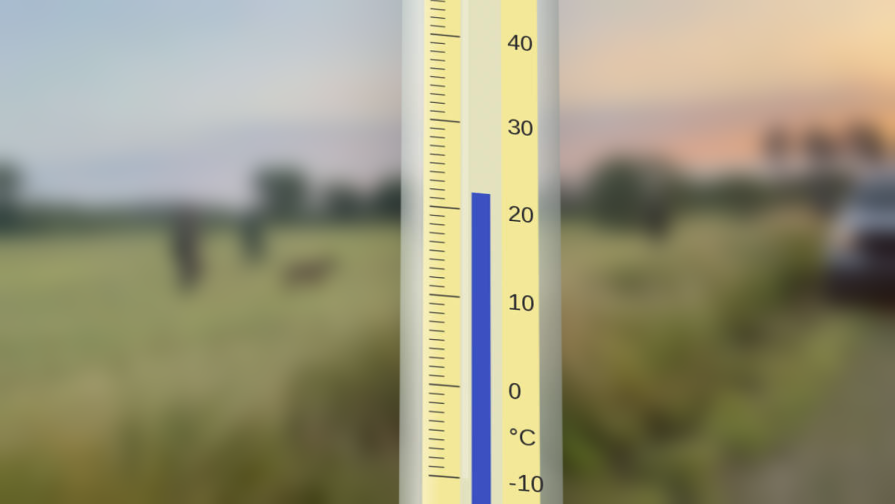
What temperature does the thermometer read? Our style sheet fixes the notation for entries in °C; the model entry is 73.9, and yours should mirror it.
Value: 22
